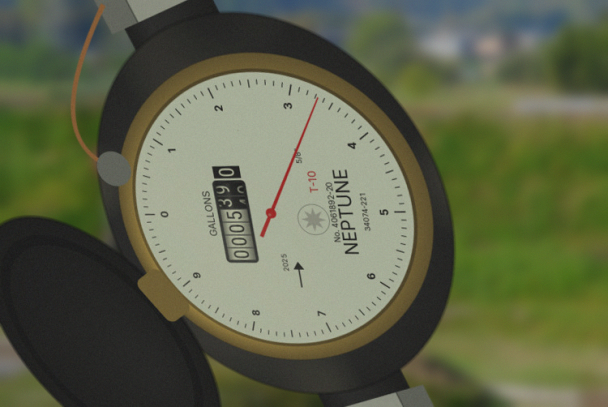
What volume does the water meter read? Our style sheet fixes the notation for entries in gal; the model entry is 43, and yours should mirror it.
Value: 5393.3
